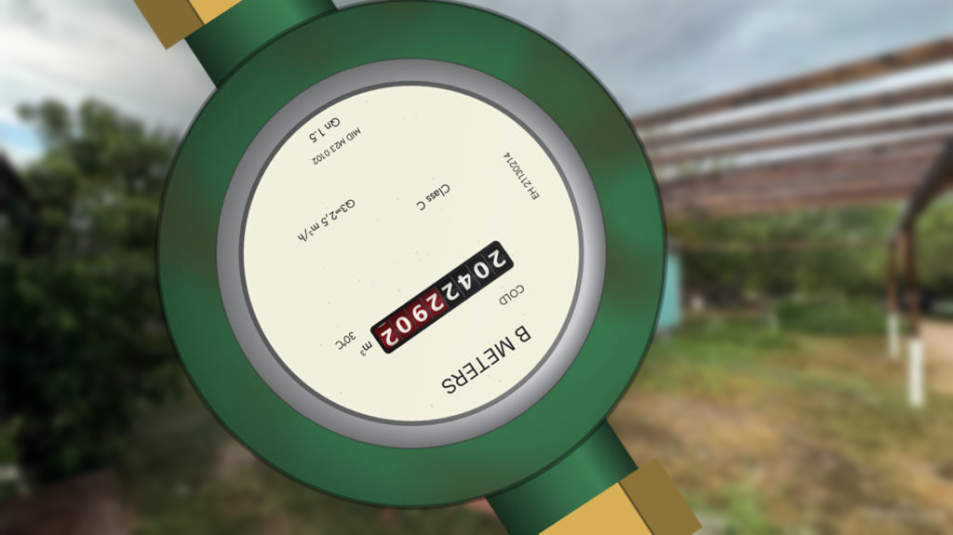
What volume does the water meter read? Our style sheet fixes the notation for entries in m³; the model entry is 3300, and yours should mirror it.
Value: 2042.2902
